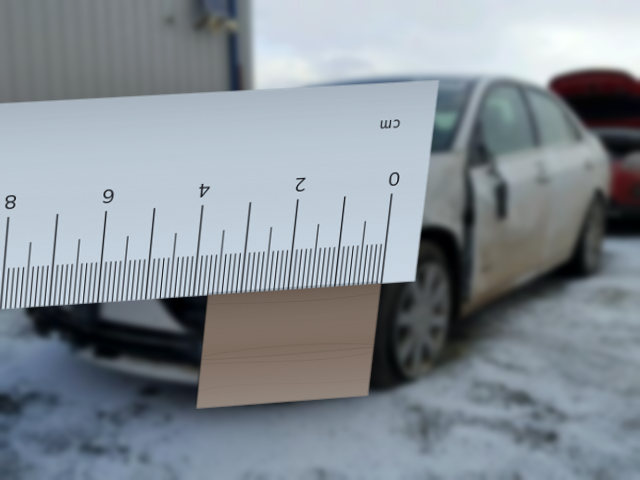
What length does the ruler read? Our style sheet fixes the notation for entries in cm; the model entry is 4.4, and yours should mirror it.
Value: 3.7
